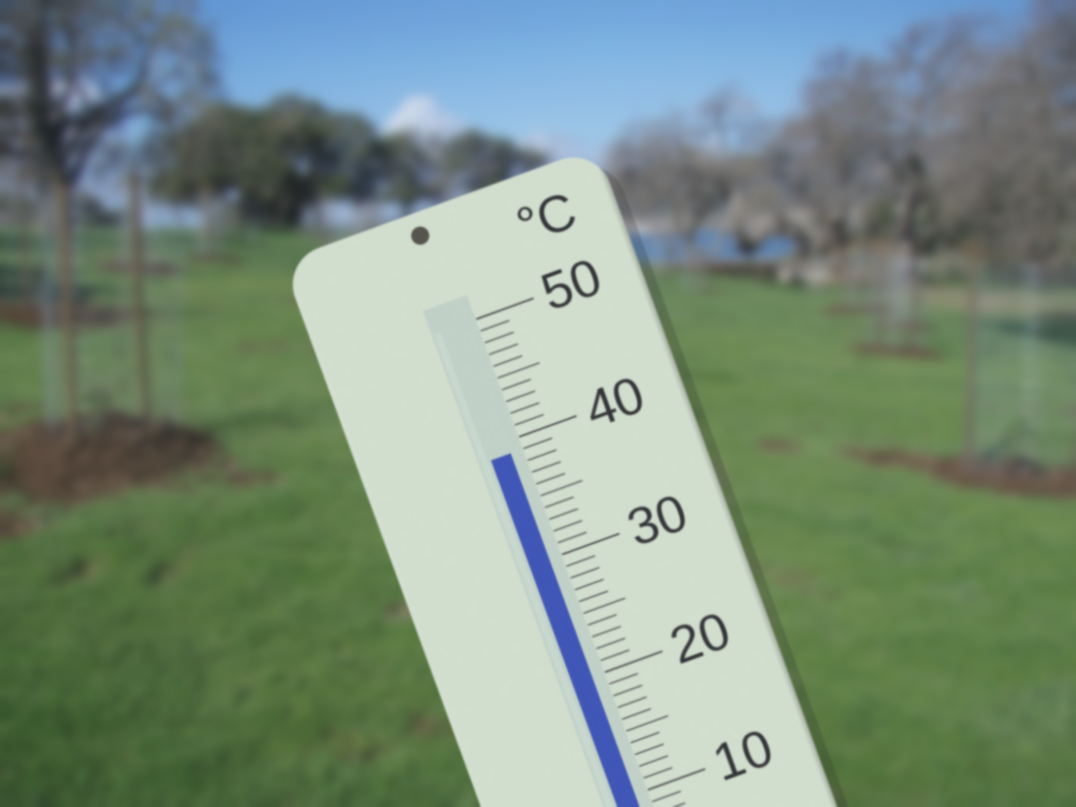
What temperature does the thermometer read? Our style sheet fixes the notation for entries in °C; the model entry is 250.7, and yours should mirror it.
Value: 39
